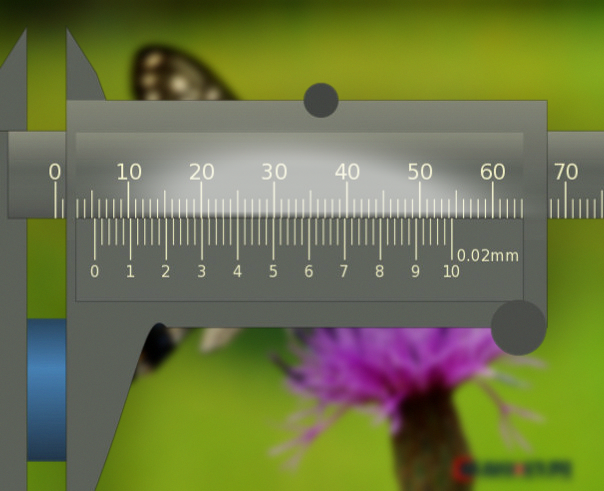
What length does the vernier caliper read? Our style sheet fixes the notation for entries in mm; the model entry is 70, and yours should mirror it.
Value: 5.4
